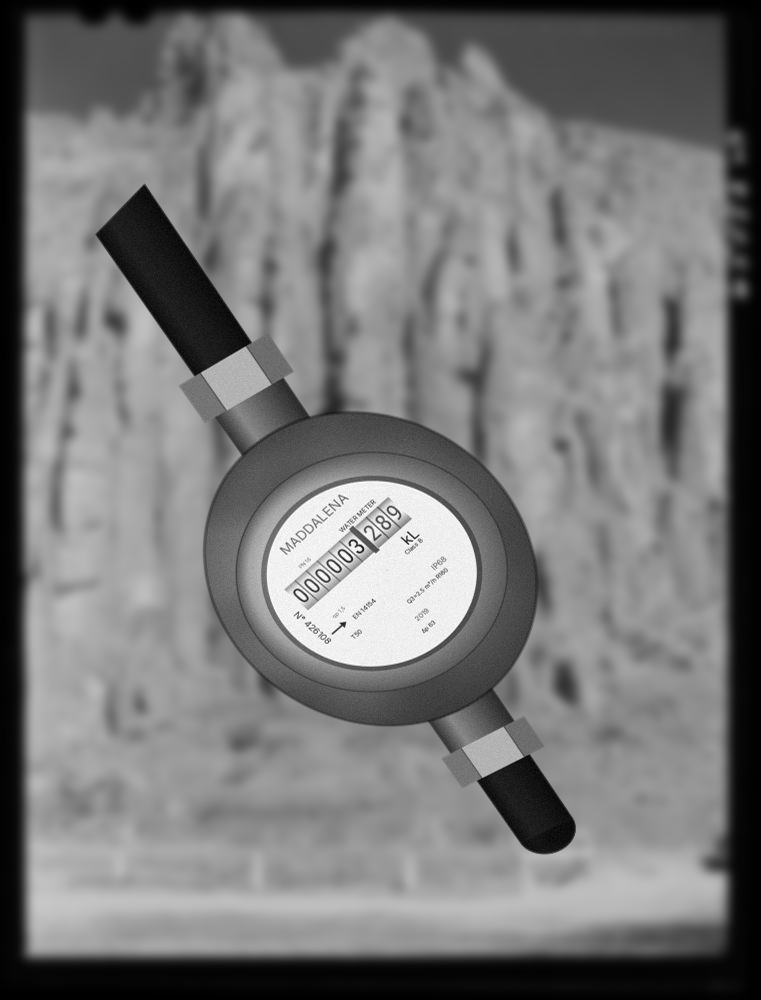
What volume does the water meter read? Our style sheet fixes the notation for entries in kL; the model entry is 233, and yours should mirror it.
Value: 3.289
